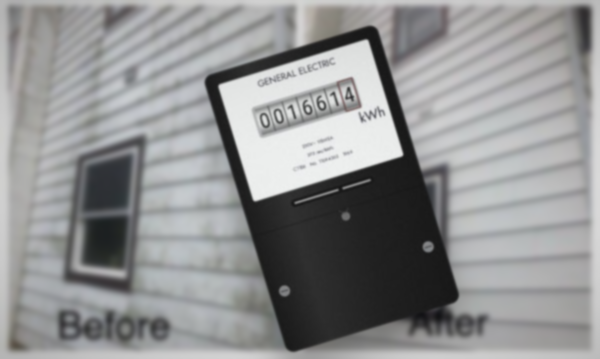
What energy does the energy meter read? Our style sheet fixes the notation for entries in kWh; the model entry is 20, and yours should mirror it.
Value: 1661.4
